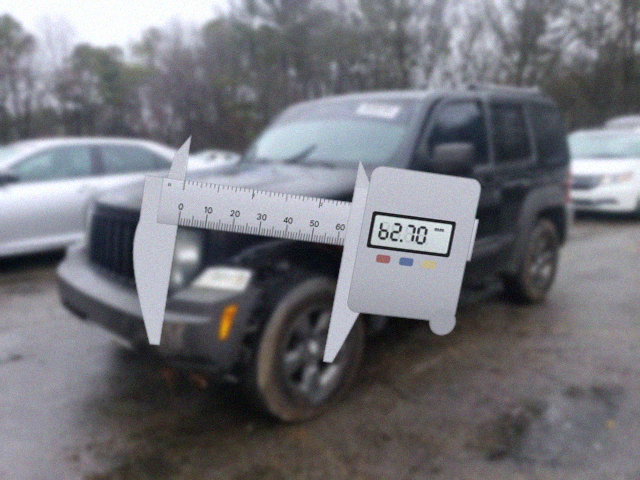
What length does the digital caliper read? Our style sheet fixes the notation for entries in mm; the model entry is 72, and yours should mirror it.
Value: 62.70
